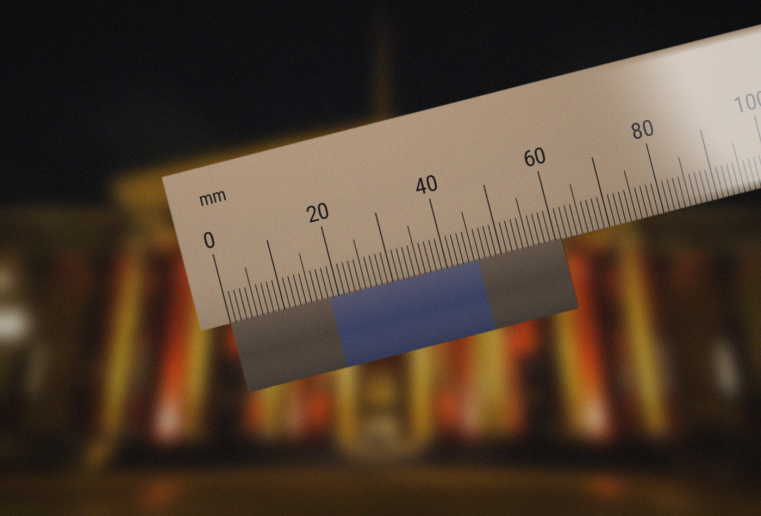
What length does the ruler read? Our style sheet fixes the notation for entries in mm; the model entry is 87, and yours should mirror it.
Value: 61
